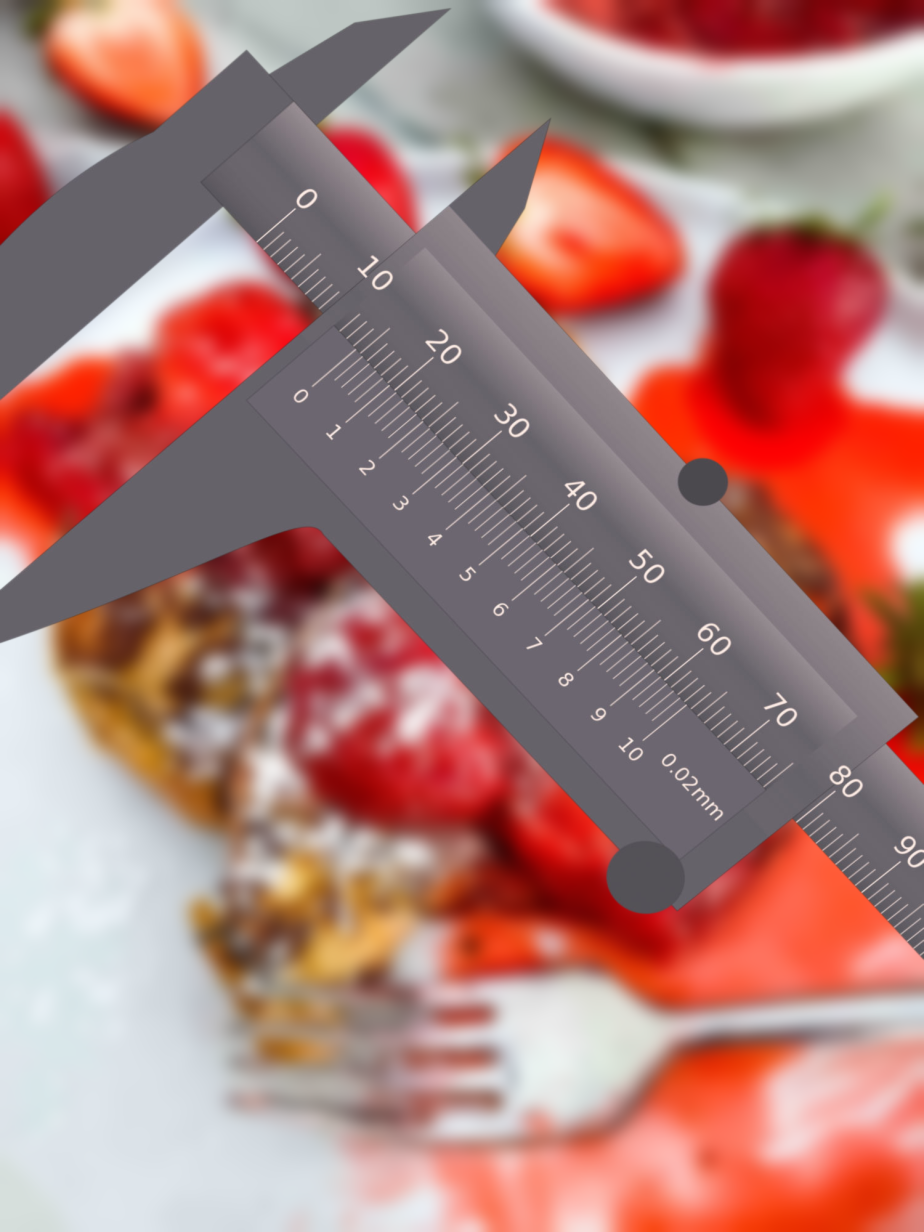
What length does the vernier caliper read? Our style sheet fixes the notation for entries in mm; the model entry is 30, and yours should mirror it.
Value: 14.4
